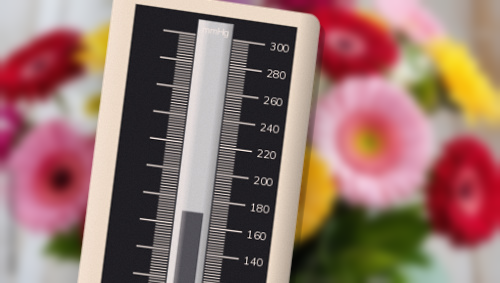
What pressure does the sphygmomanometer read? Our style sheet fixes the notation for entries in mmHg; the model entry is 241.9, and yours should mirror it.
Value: 170
